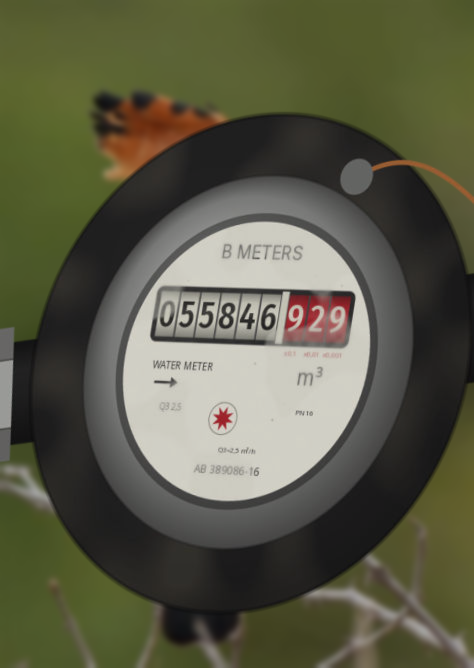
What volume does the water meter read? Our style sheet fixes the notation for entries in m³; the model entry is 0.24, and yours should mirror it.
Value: 55846.929
